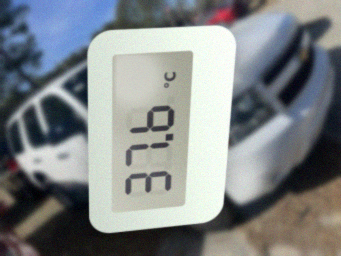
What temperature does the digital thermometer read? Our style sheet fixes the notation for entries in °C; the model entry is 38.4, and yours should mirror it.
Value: 37.6
